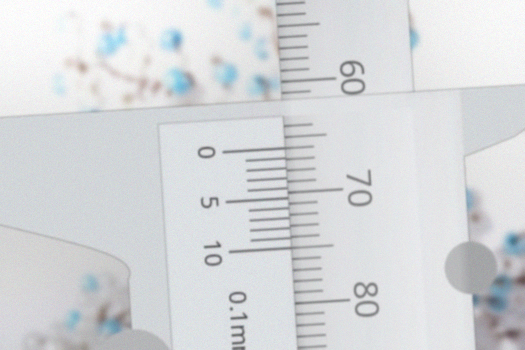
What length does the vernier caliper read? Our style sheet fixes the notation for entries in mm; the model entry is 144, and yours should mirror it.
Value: 66.0
